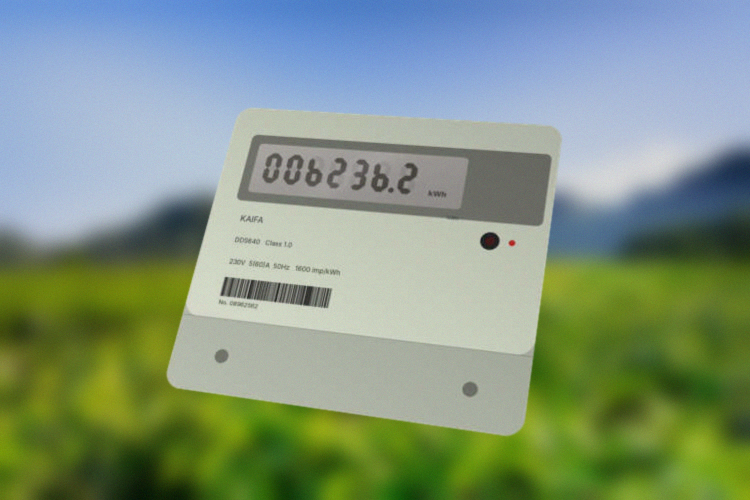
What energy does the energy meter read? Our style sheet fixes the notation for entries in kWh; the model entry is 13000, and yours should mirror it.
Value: 6236.2
